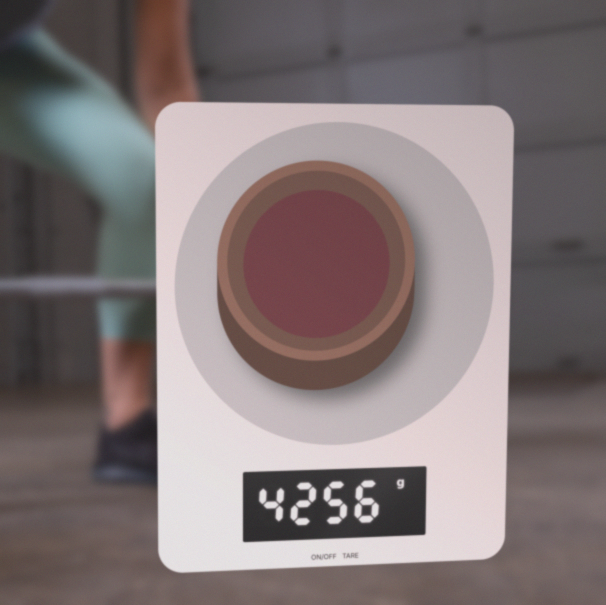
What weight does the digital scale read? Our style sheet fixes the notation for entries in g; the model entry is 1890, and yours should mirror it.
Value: 4256
